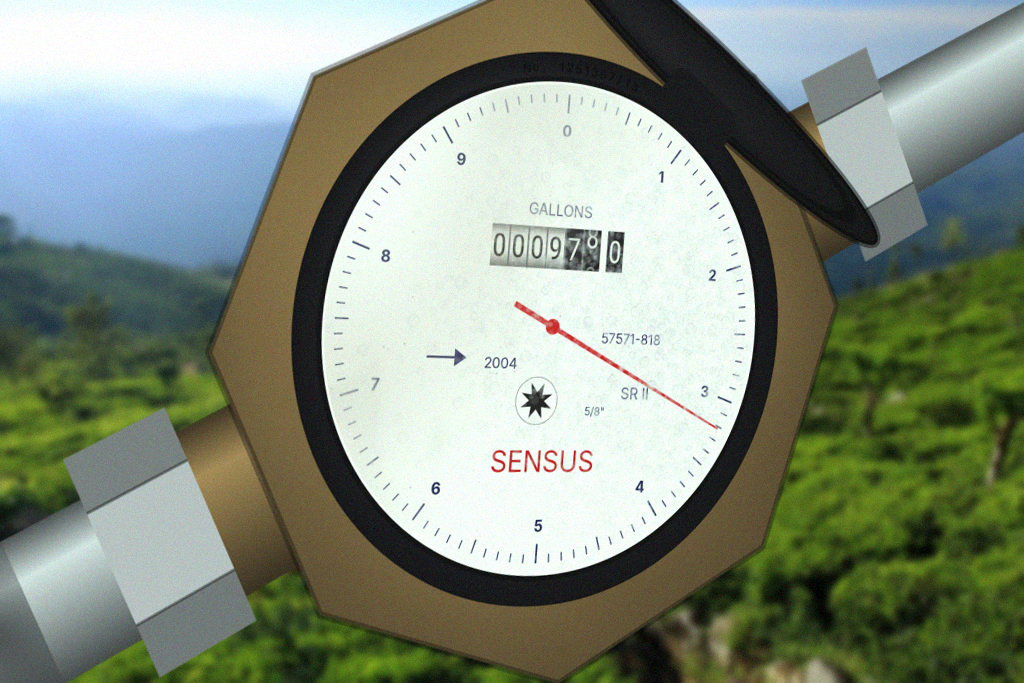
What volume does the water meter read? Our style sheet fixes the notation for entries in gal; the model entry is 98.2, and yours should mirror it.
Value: 9783.2
